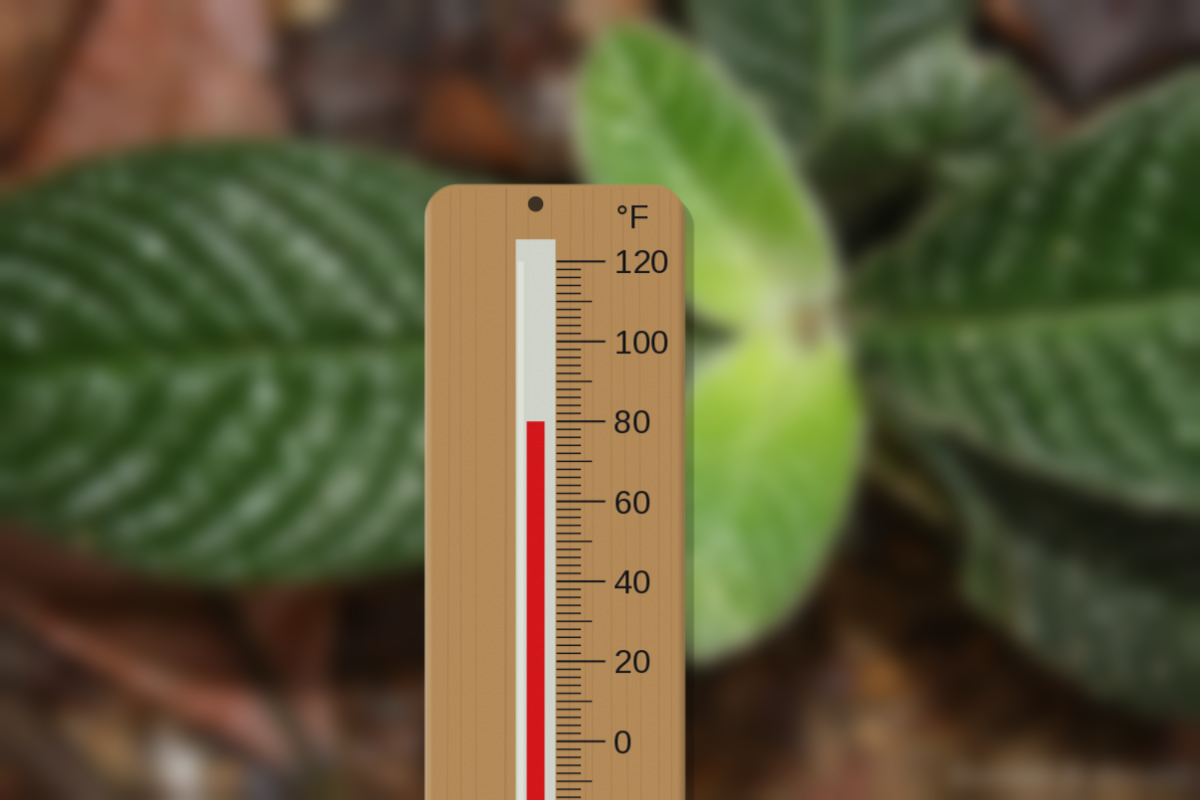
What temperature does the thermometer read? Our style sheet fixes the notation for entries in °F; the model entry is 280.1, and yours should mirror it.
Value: 80
